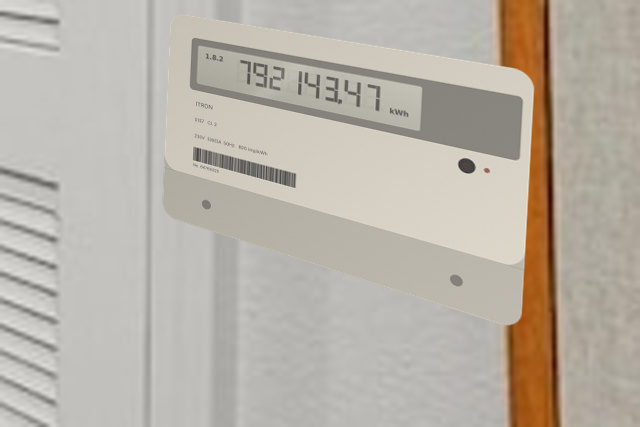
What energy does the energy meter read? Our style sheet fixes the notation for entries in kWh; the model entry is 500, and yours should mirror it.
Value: 792143.47
